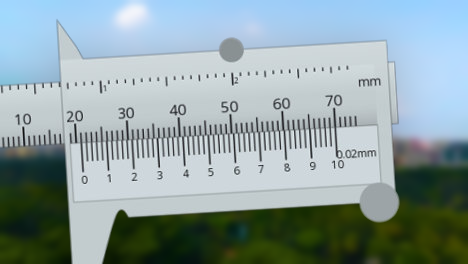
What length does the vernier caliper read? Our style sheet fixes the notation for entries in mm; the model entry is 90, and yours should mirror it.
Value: 21.0
